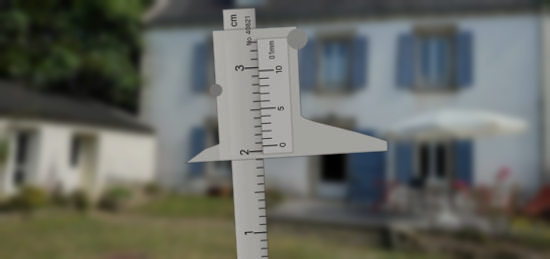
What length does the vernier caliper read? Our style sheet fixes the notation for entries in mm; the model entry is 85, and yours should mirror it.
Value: 20.6
